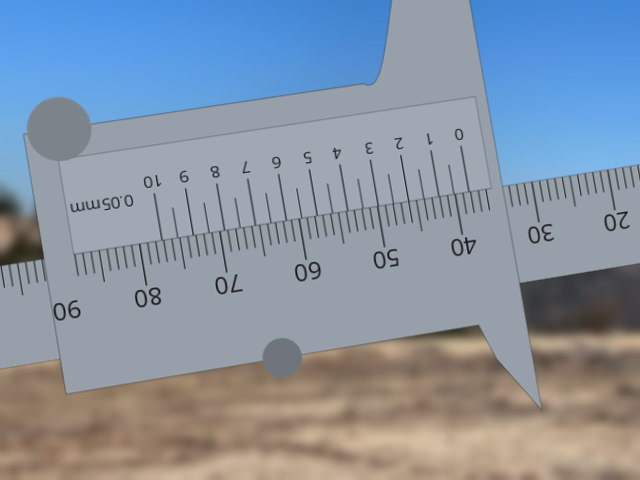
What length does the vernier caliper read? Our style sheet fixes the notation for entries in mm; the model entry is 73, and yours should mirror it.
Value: 38.2
